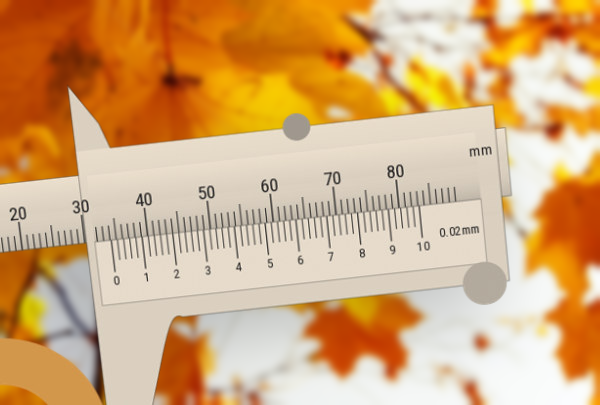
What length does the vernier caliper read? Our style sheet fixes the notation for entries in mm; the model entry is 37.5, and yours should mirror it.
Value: 34.2
